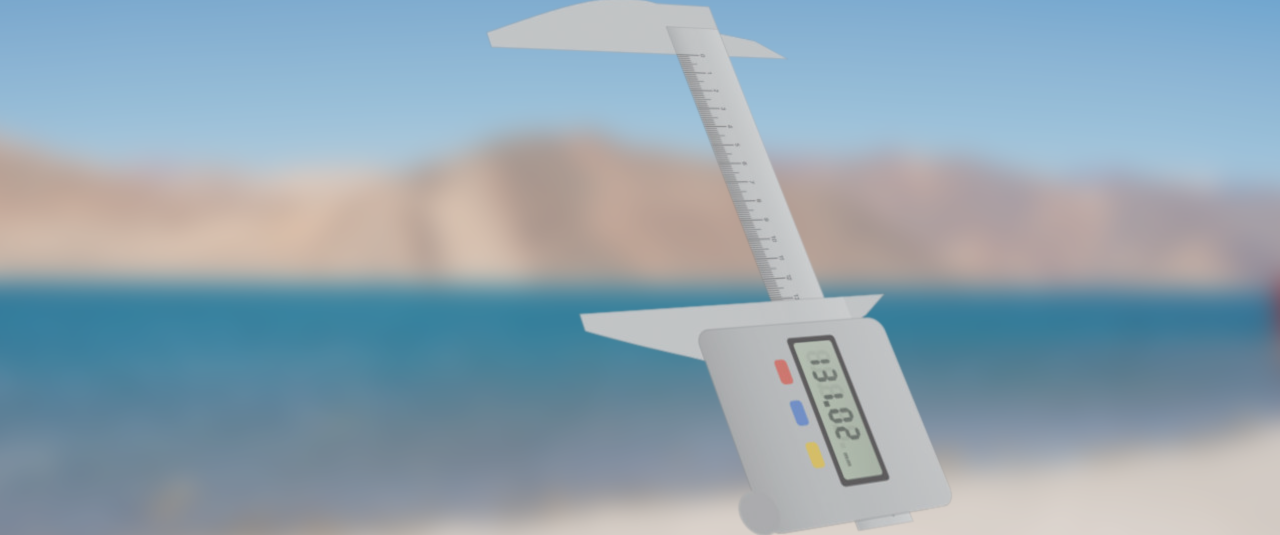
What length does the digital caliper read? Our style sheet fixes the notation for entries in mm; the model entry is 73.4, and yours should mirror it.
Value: 131.02
